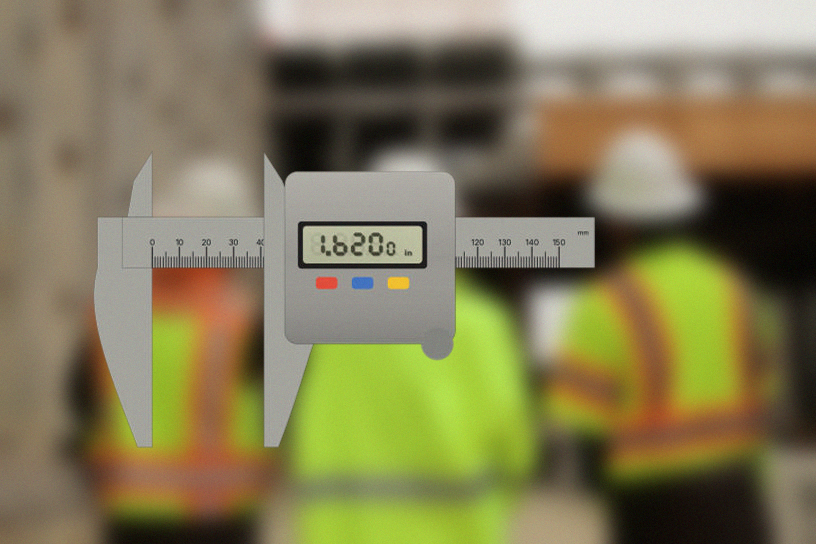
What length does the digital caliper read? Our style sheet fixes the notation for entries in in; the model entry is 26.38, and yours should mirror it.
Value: 1.6200
